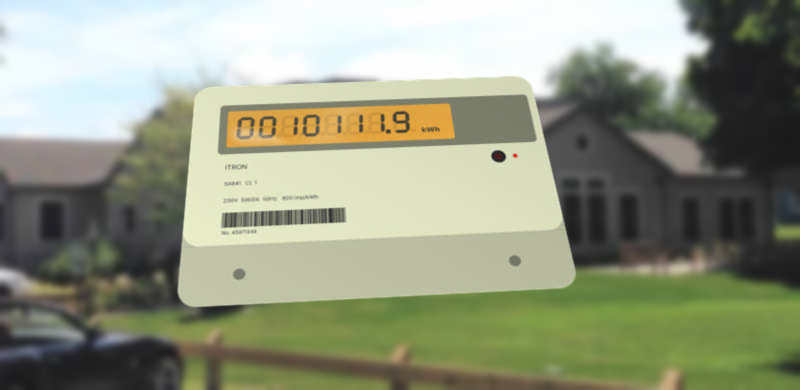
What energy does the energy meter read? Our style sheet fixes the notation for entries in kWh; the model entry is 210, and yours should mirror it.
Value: 10111.9
